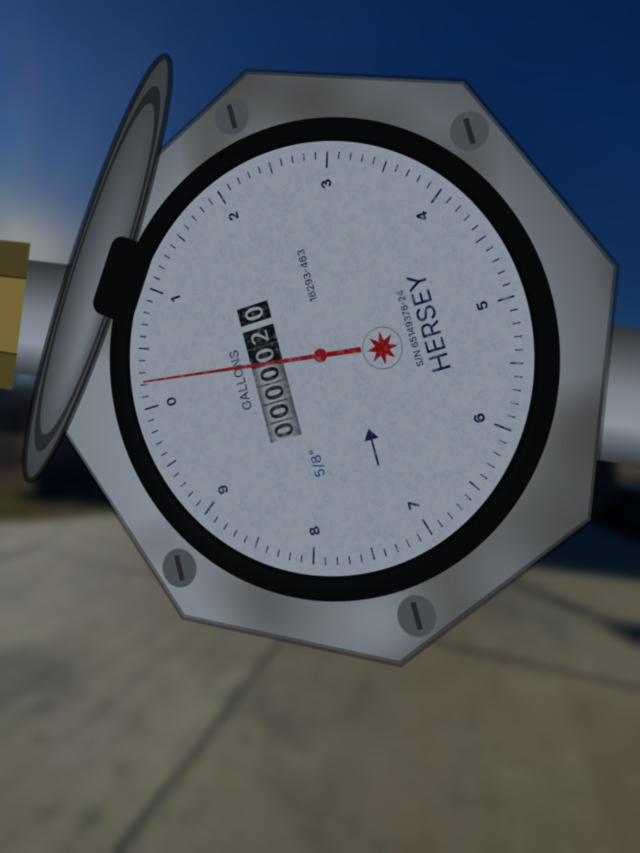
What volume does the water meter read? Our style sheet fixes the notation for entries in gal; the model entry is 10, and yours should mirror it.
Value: 20.2
